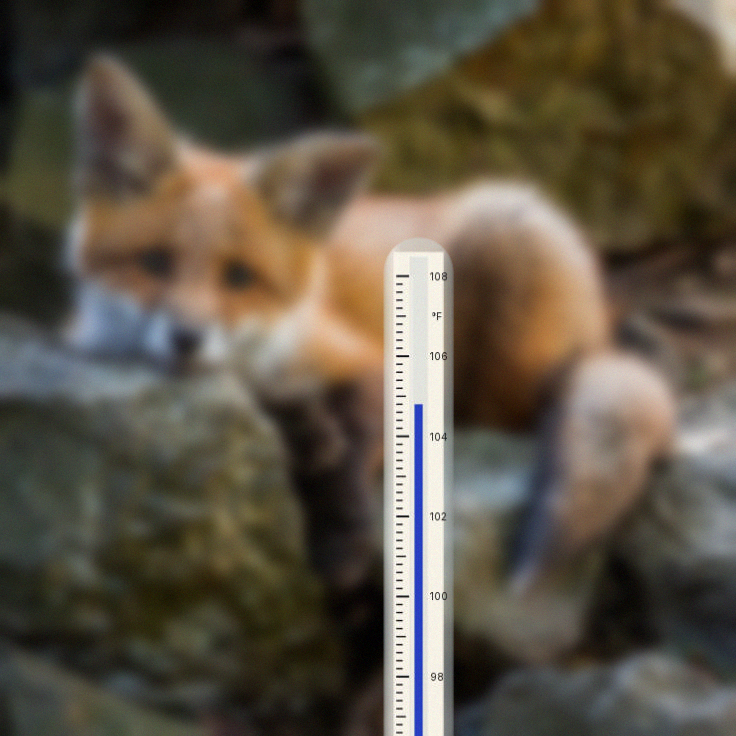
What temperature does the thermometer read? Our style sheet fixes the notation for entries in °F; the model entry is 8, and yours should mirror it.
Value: 104.8
